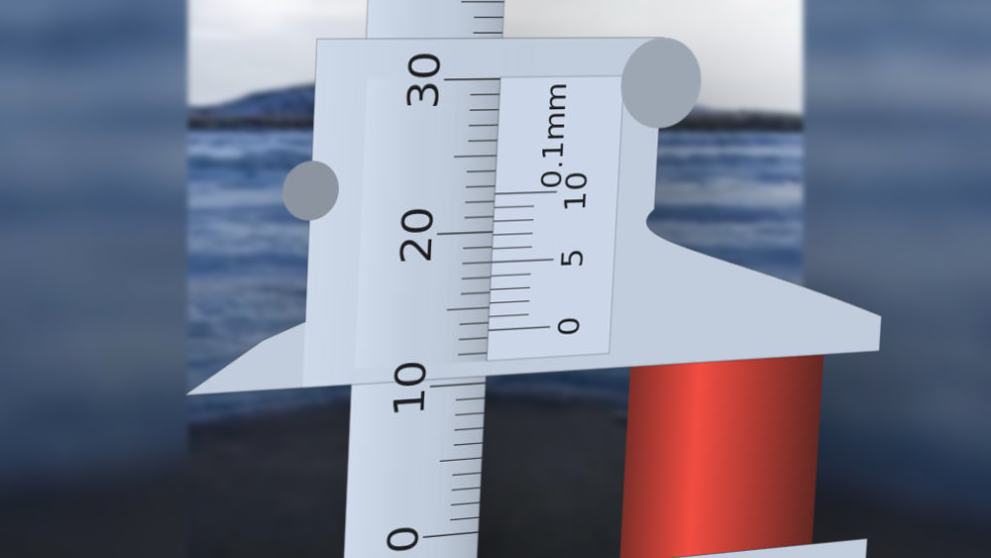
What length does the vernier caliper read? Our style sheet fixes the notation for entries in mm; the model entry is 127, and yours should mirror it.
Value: 13.5
